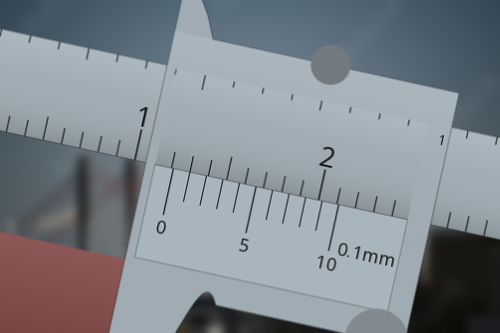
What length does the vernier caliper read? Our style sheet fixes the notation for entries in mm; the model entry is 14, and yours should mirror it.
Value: 12.1
